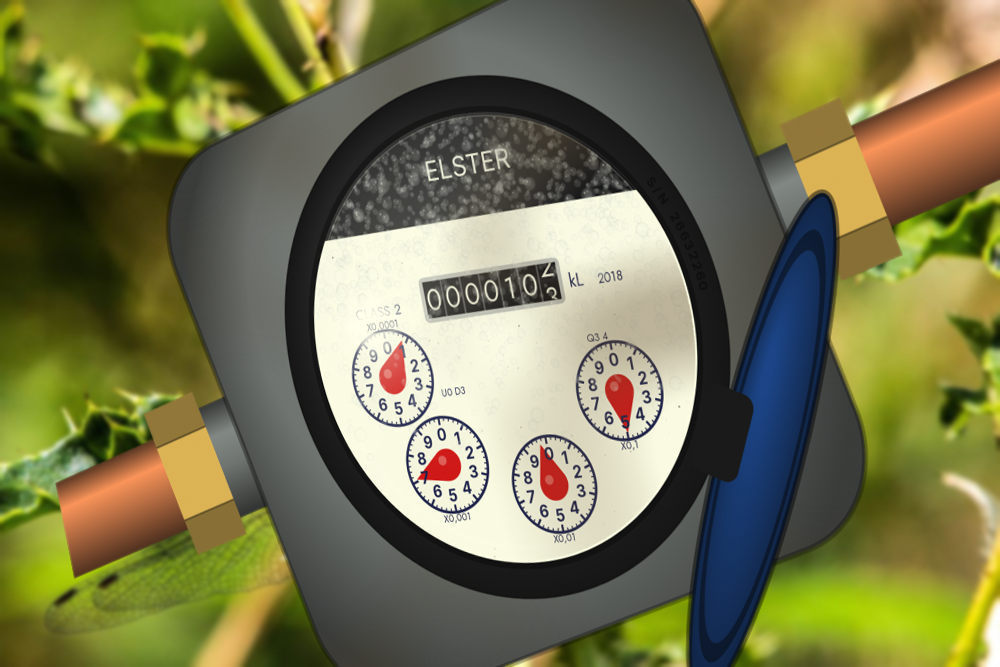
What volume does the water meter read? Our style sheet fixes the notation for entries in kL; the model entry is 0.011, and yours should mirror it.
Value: 102.4970
